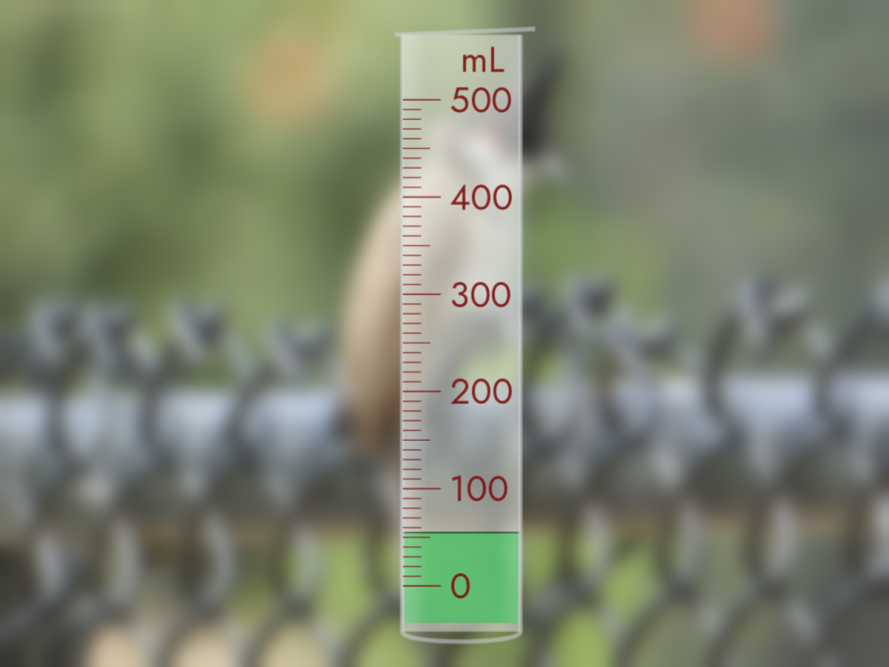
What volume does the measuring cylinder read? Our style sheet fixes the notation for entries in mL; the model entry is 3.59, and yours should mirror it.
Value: 55
